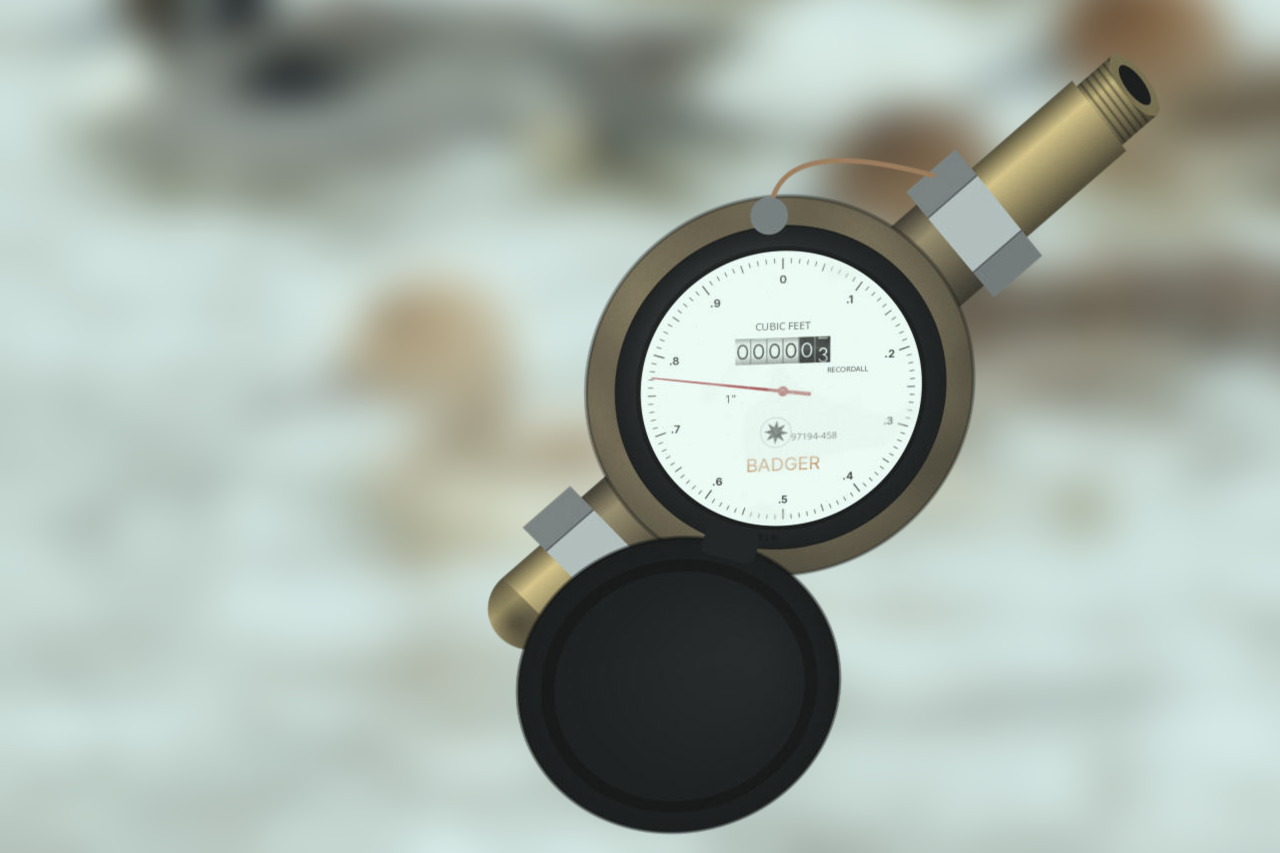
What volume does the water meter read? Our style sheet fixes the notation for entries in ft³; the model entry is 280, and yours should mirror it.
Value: 2.77
